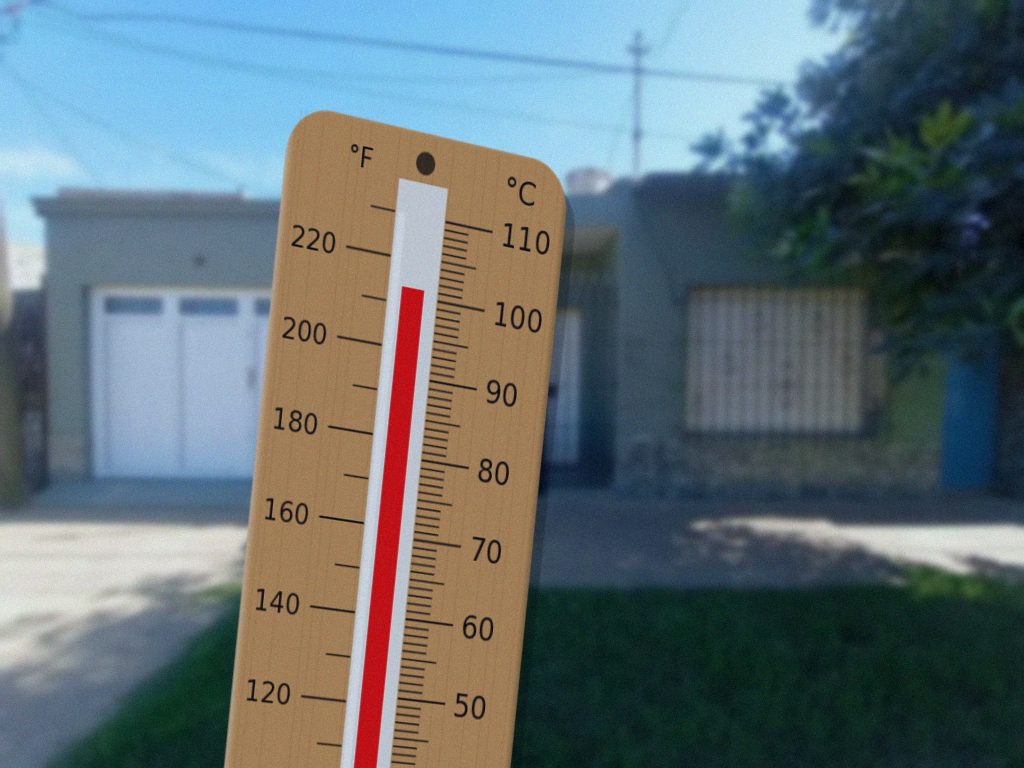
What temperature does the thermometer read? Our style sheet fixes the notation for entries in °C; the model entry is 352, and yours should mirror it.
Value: 101
